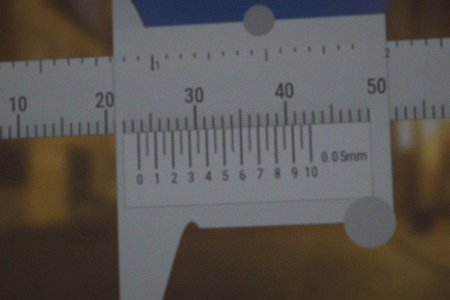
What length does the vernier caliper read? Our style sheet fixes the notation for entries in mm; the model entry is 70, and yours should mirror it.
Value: 23.6
